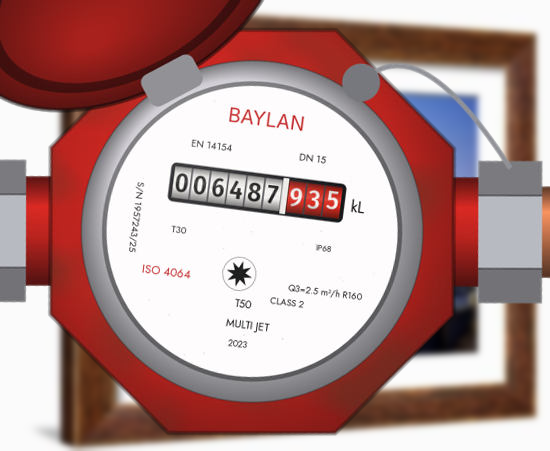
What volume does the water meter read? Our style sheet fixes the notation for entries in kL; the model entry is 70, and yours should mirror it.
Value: 6487.935
